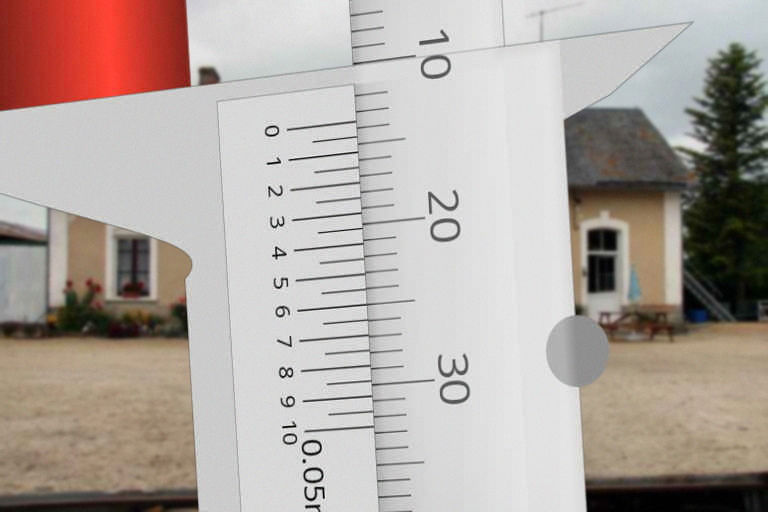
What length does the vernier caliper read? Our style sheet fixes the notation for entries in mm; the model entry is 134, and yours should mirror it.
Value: 13.6
